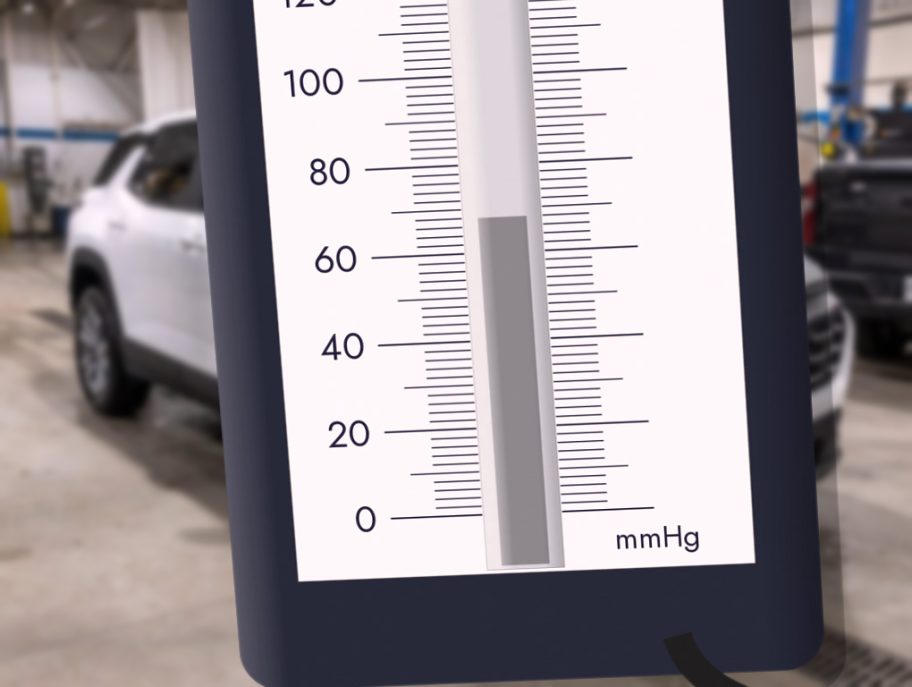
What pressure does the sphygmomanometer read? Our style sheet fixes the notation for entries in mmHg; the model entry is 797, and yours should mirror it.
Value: 68
